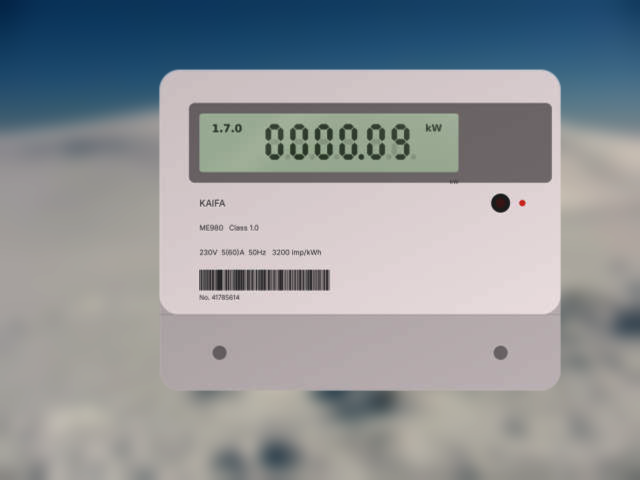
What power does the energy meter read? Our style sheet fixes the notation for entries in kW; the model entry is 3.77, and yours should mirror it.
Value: 0.09
